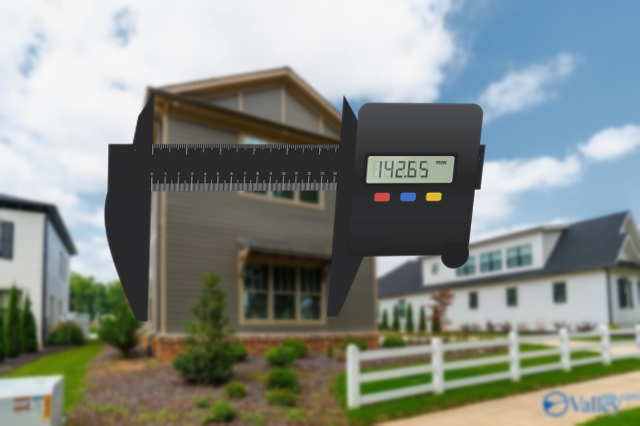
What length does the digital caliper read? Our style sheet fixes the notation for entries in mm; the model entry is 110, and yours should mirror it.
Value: 142.65
